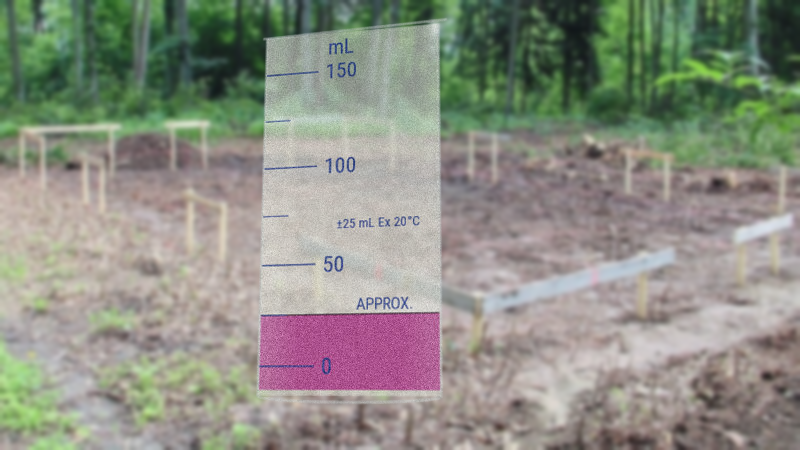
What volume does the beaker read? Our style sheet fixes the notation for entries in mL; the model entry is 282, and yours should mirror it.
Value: 25
